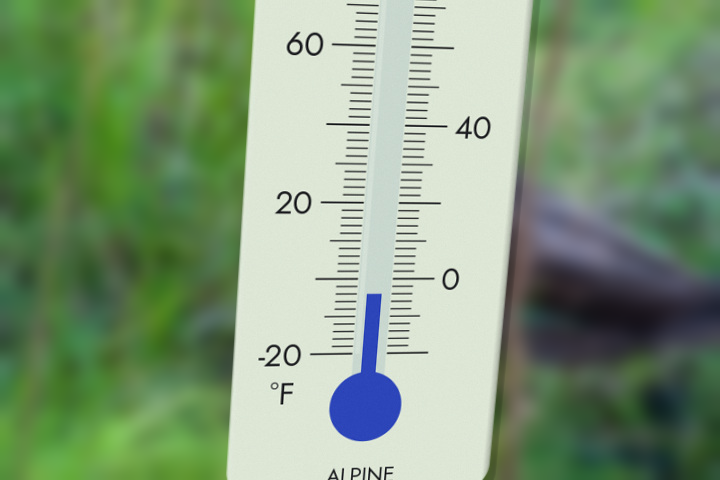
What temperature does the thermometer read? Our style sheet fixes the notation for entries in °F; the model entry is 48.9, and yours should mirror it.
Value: -4
